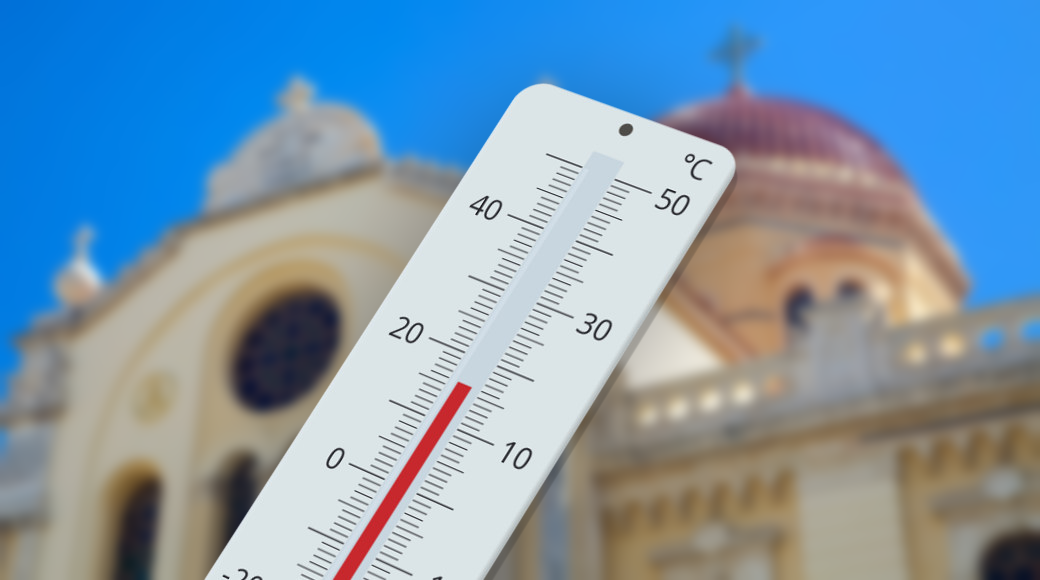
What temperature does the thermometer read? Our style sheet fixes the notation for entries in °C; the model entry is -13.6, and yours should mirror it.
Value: 16
